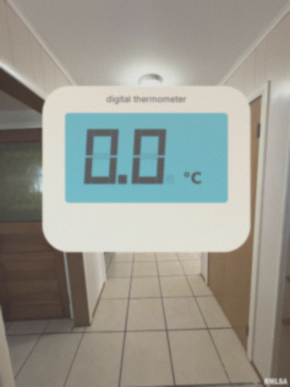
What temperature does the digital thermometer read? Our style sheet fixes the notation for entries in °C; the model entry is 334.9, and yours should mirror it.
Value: 0.0
